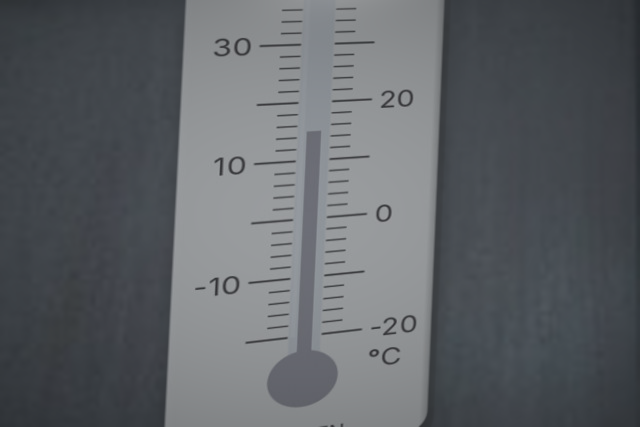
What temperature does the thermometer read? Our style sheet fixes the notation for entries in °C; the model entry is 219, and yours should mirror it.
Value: 15
